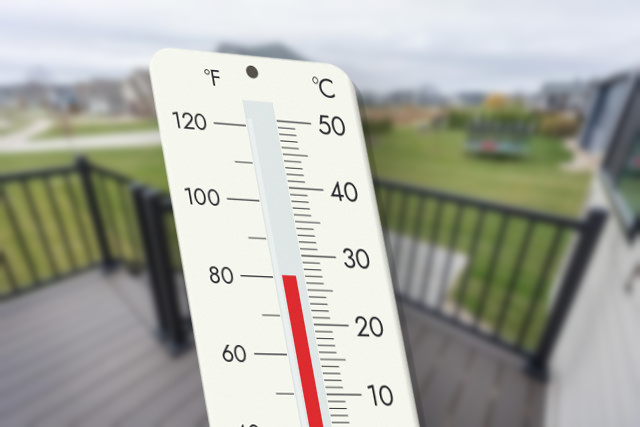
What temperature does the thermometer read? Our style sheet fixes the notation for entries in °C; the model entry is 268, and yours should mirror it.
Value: 27
